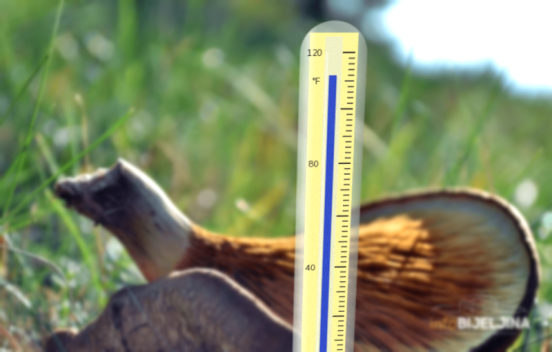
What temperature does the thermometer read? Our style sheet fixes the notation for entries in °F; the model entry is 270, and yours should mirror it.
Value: 112
